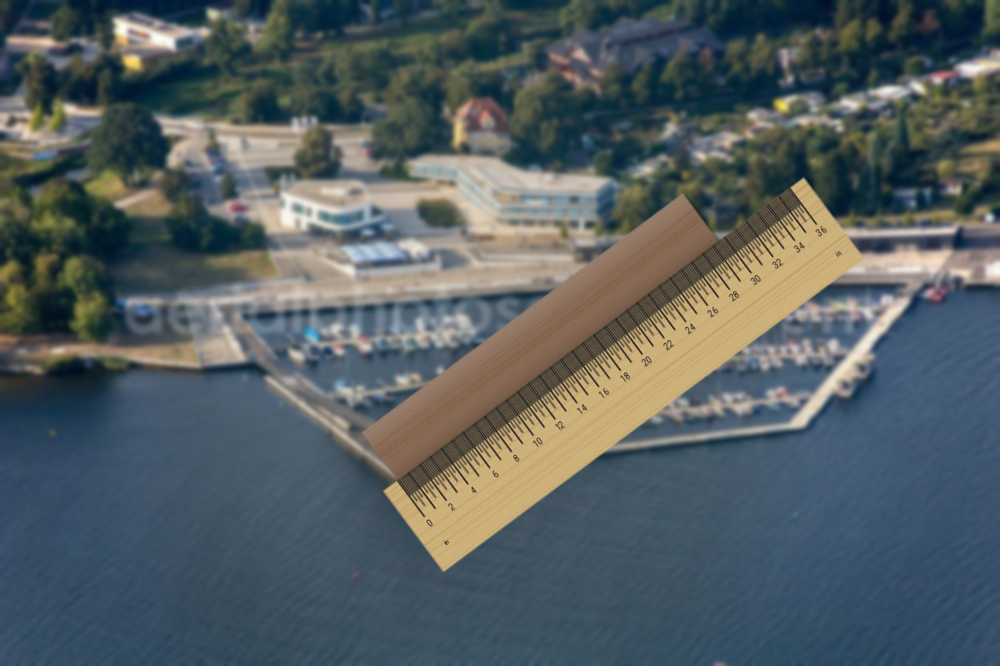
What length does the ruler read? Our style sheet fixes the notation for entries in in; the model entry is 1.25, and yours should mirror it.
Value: 29.5
